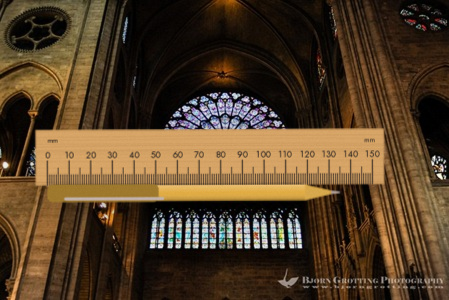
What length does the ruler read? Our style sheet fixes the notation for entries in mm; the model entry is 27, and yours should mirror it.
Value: 135
